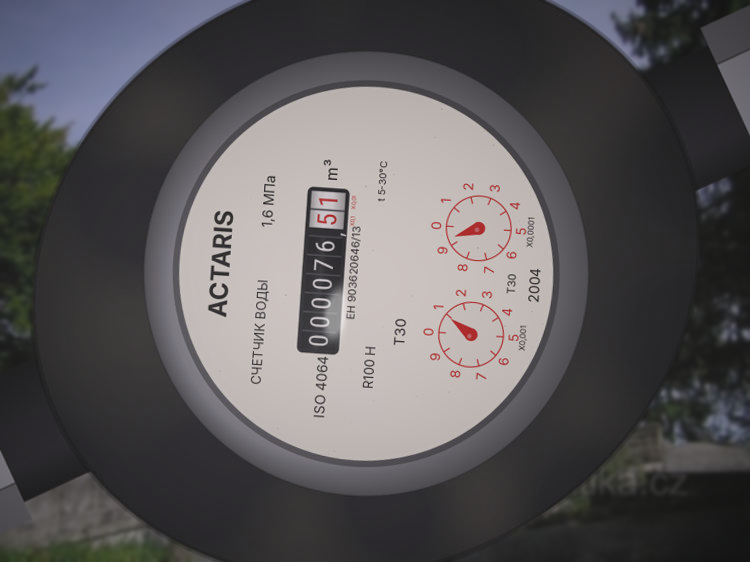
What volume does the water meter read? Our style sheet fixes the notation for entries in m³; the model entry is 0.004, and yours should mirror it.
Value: 76.5109
